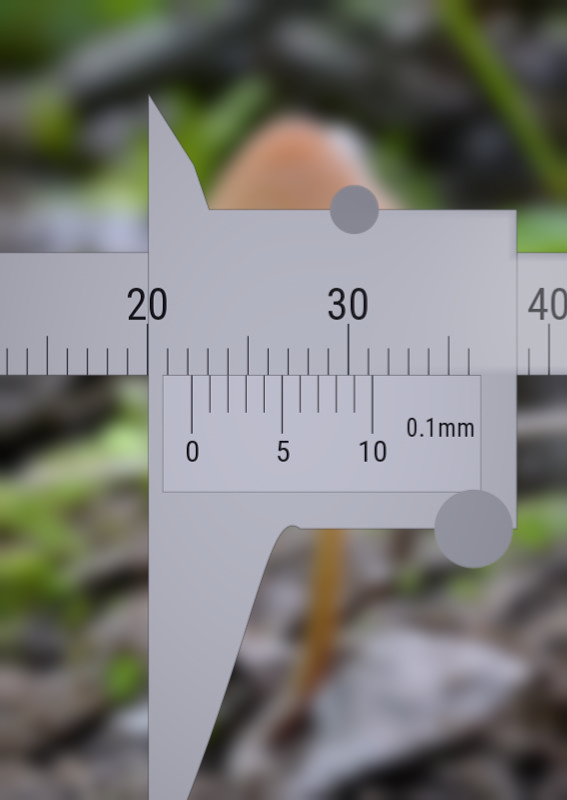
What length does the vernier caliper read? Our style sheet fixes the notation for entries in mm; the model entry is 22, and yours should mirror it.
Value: 22.2
